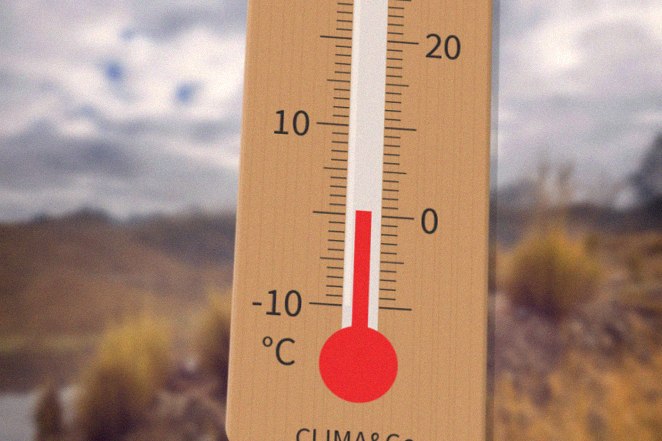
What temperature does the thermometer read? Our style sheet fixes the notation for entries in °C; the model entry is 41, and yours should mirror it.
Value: 0.5
